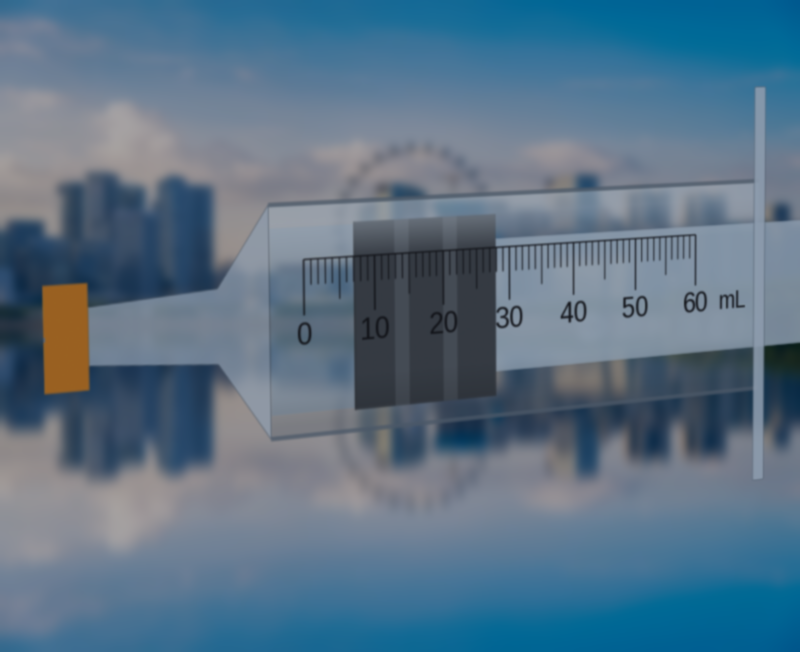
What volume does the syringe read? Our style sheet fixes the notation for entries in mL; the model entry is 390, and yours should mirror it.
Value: 7
